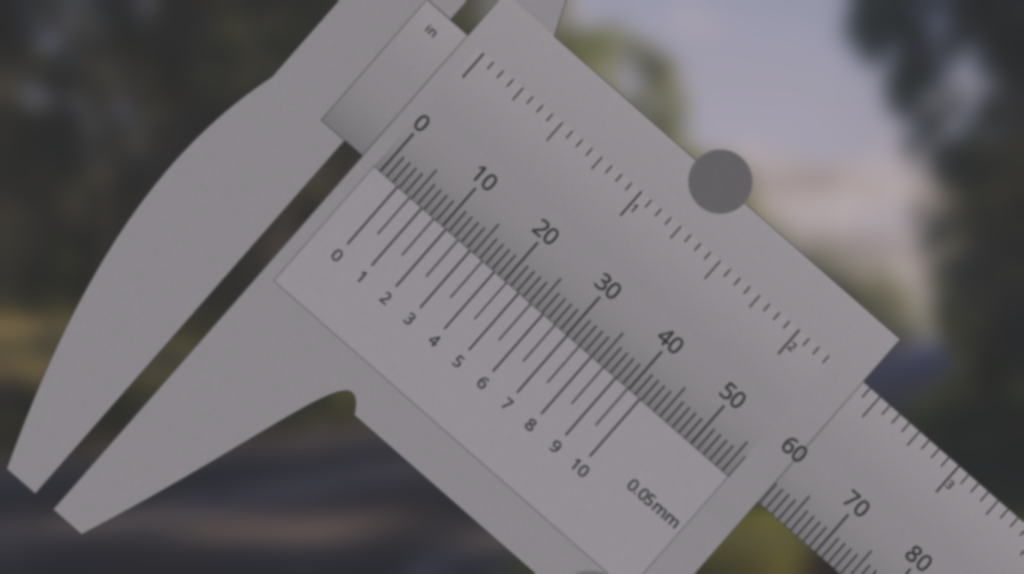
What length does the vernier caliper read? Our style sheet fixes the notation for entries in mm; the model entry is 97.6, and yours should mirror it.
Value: 2.8
